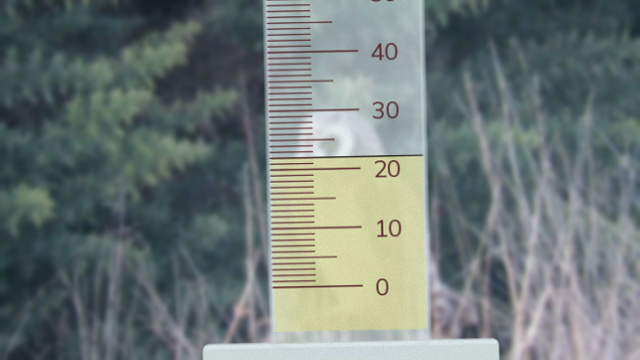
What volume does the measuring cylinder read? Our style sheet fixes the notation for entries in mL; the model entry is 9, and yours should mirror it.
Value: 22
